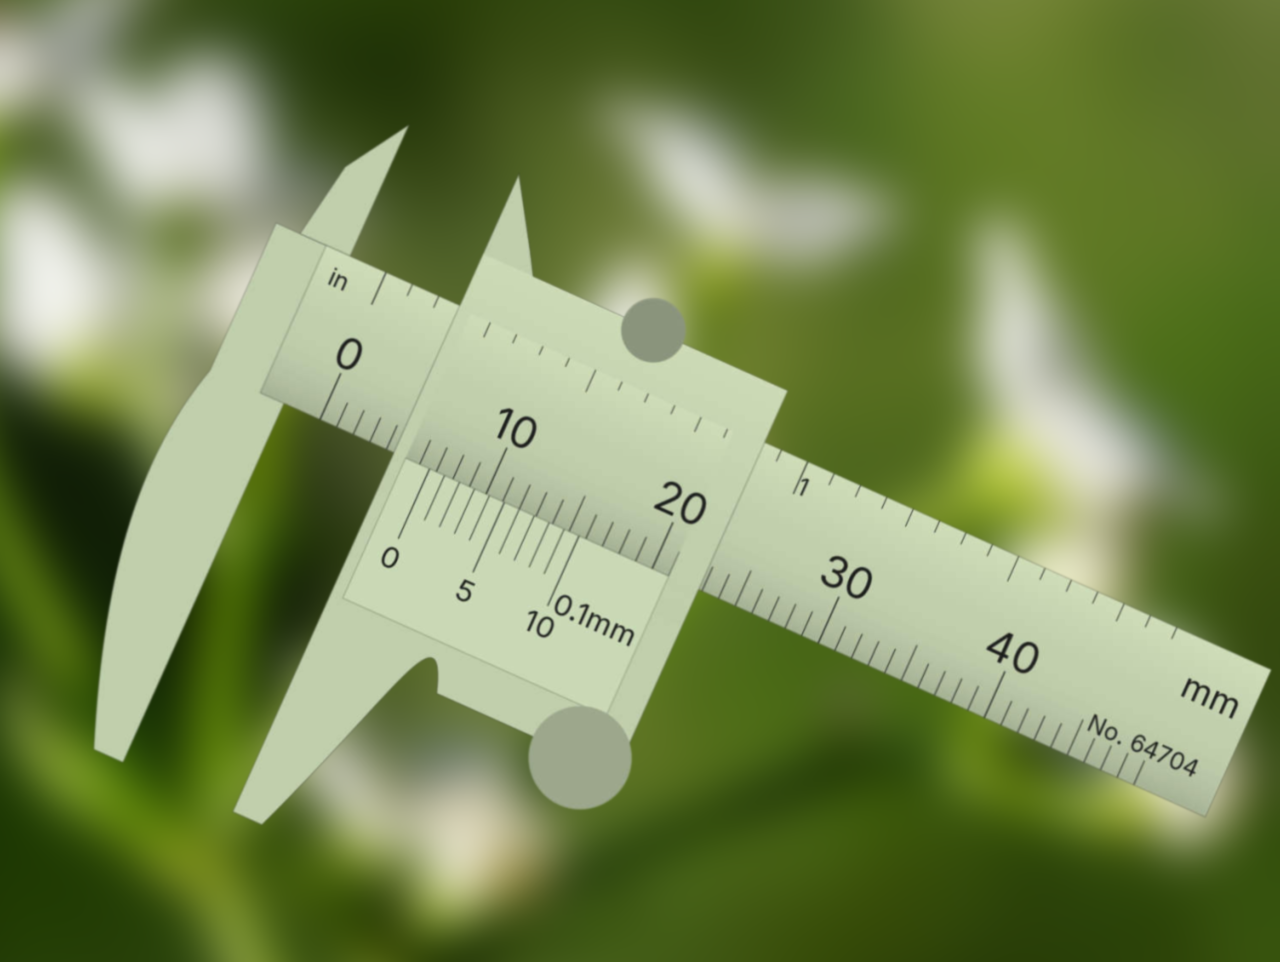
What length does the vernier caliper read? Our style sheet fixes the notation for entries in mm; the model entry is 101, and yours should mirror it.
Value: 6.6
